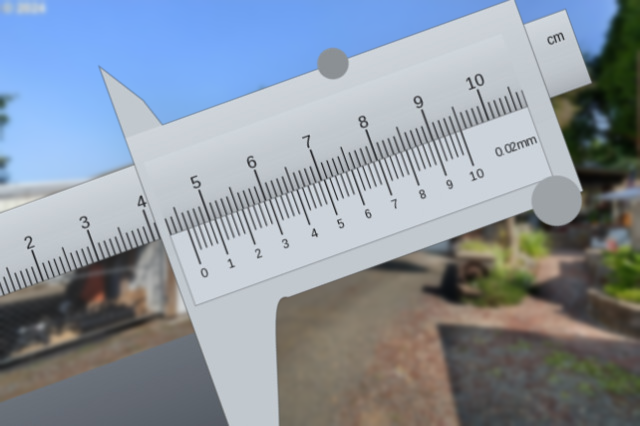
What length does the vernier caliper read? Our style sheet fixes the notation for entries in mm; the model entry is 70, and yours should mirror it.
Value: 46.0
